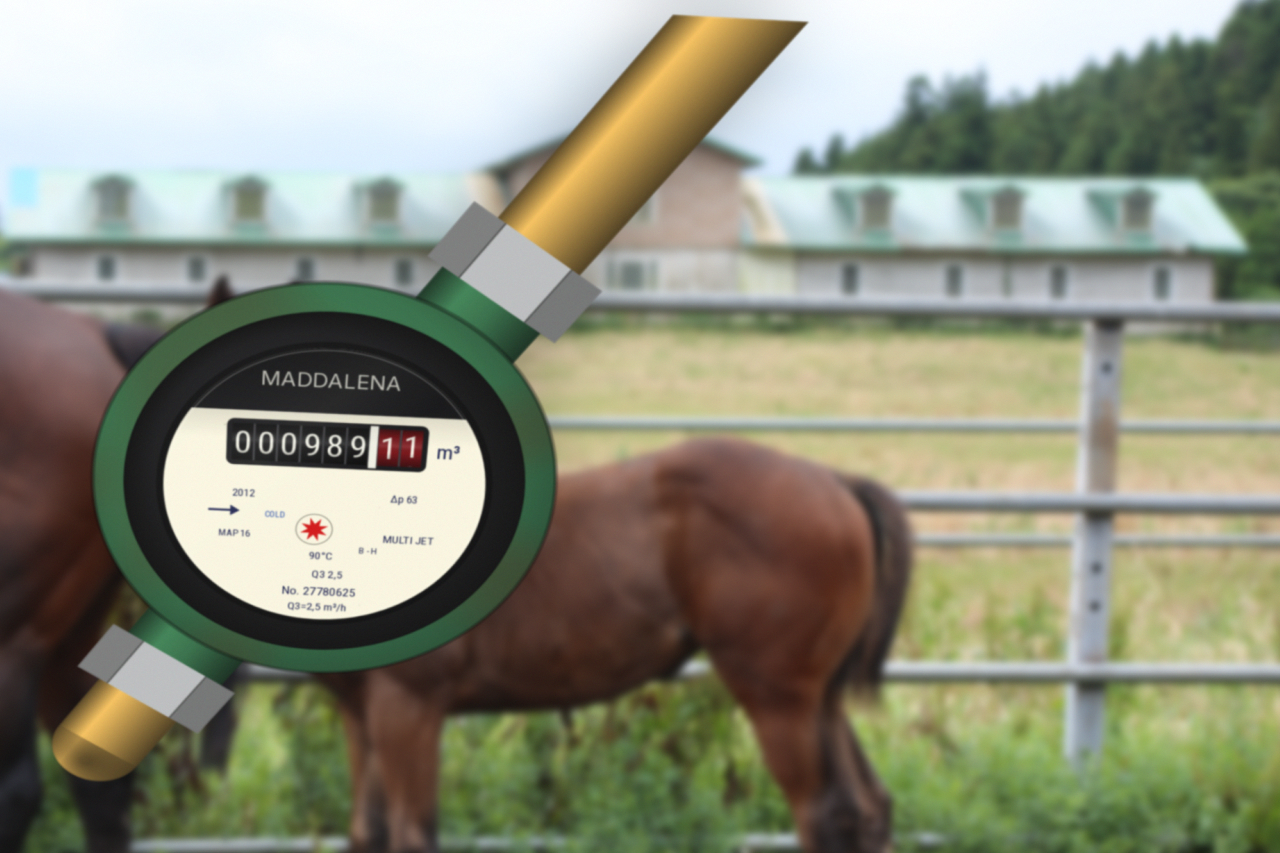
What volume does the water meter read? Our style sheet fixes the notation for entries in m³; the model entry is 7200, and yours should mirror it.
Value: 989.11
